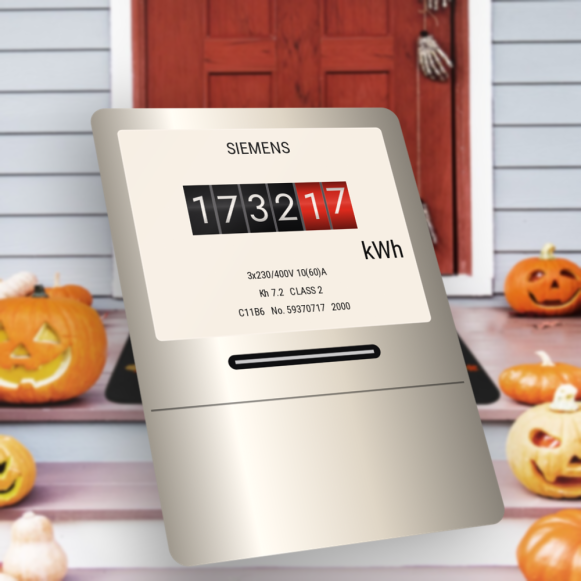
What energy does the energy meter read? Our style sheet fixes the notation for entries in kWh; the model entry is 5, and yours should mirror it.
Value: 1732.17
